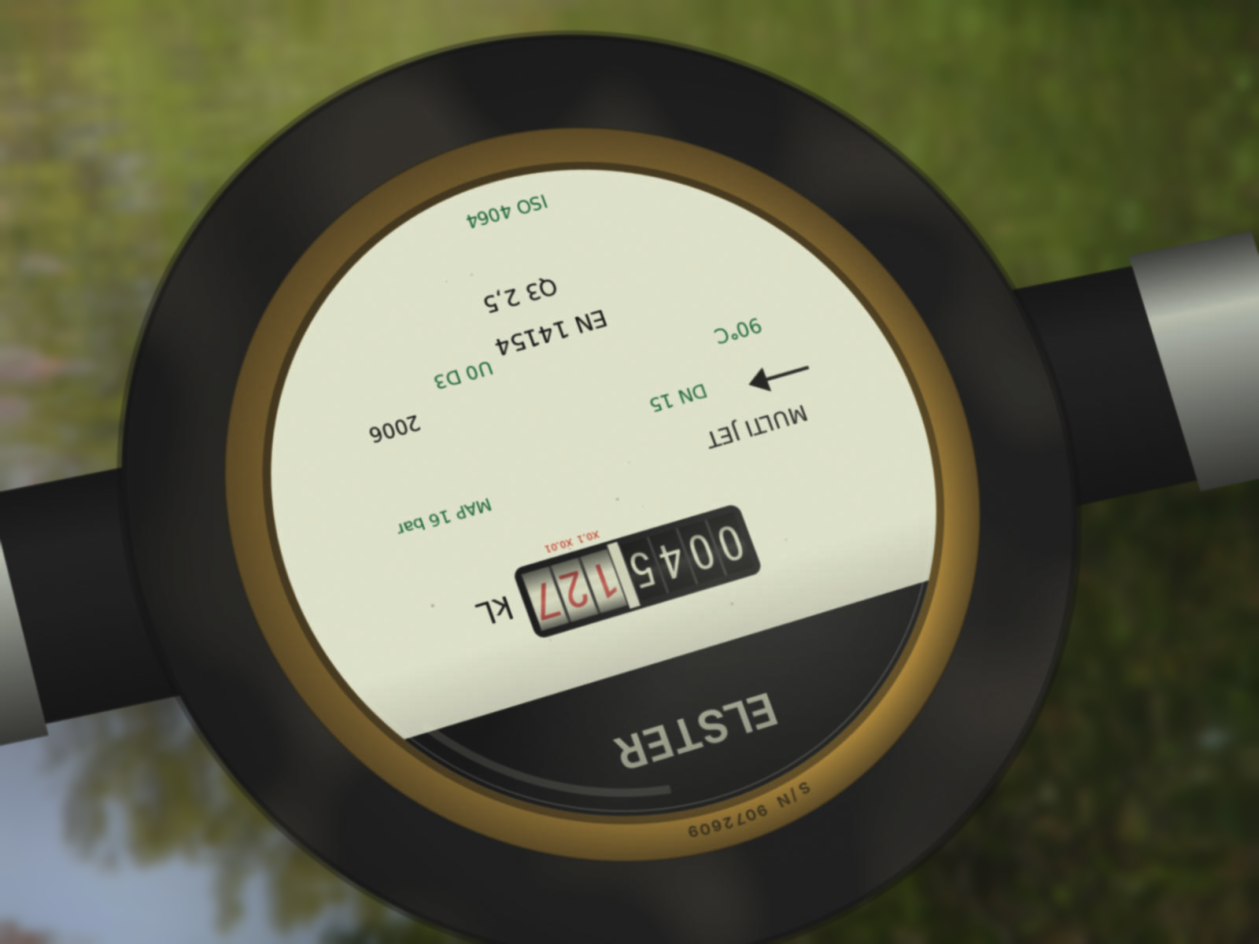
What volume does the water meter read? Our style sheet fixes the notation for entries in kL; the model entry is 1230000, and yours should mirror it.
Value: 45.127
